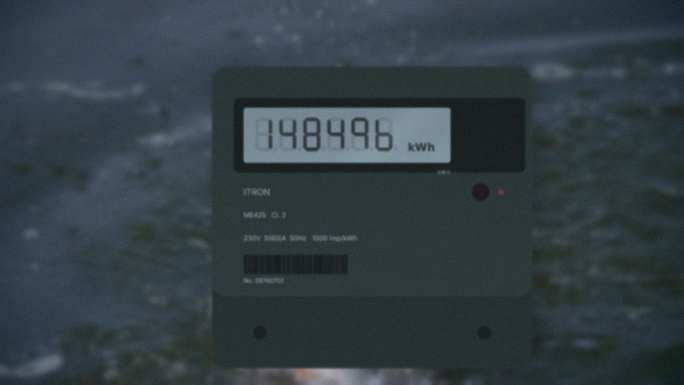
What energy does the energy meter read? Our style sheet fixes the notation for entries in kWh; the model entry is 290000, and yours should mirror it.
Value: 148496
